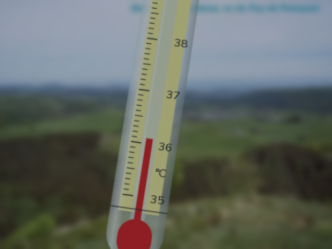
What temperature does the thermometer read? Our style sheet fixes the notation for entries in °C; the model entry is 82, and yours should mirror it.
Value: 36.1
